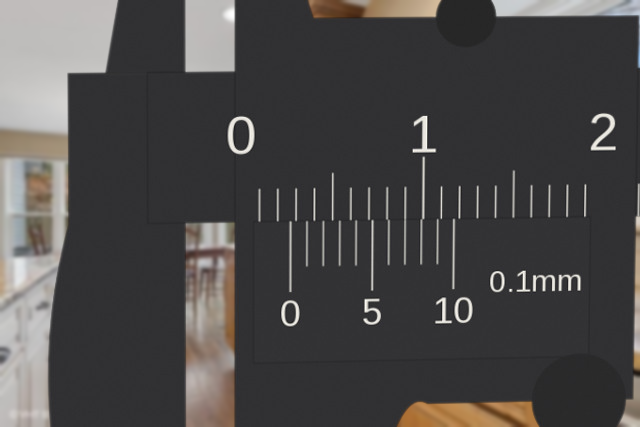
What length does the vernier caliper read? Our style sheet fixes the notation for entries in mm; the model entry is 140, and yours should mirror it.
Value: 2.7
